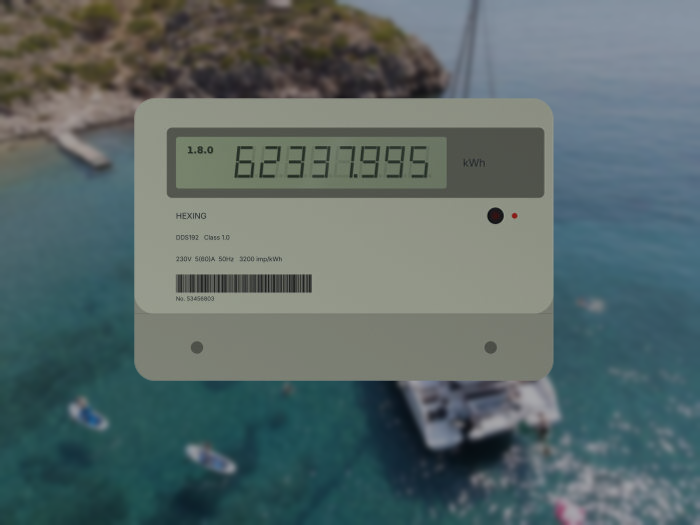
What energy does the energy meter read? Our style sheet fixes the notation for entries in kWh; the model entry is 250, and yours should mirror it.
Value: 62337.995
